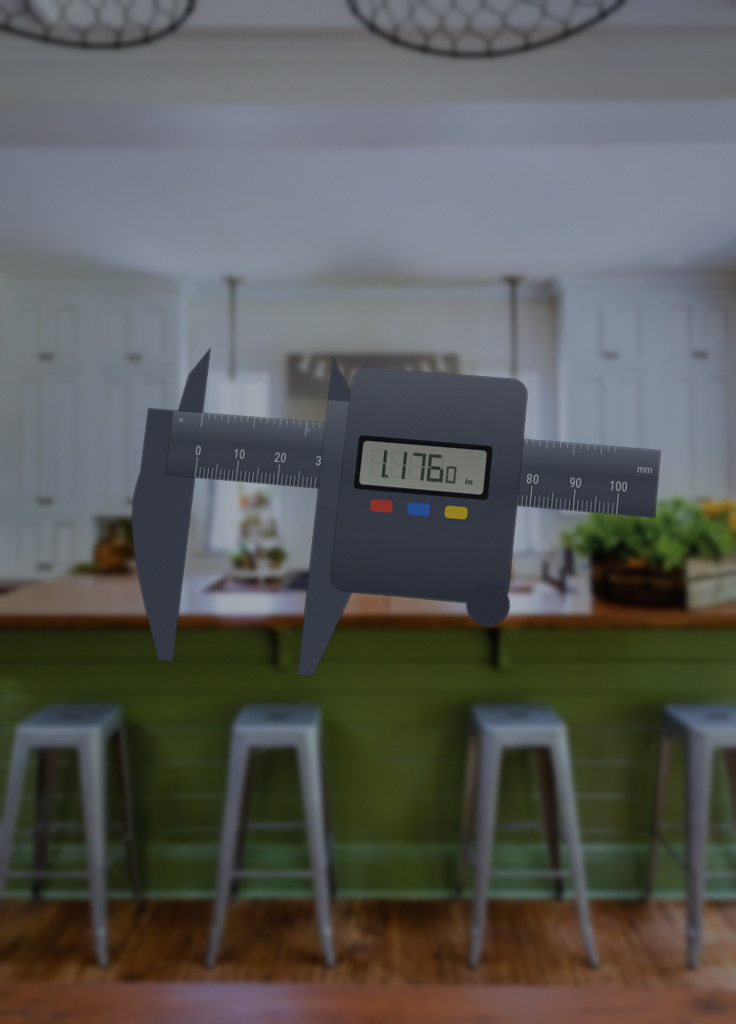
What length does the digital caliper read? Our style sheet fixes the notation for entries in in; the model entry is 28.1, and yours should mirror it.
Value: 1.1760
